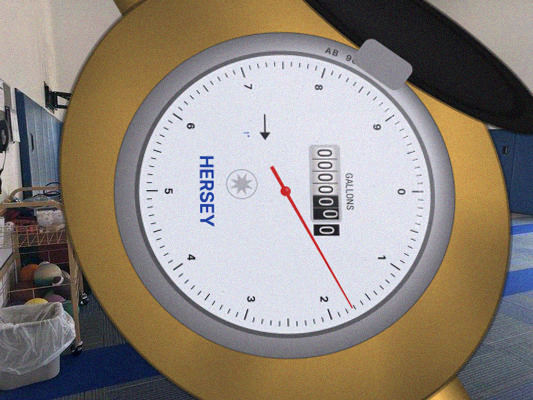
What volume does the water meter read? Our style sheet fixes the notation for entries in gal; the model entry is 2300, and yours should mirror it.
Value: 1.7
